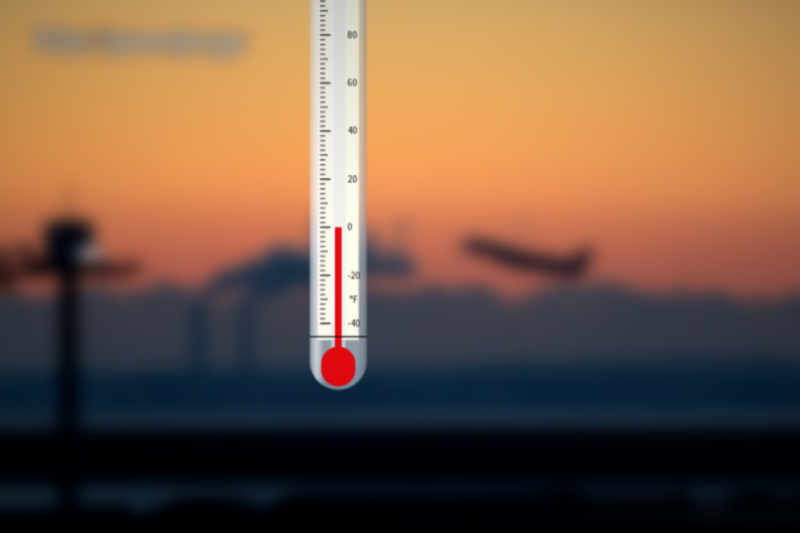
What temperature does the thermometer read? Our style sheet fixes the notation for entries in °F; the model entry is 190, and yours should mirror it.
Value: 0
